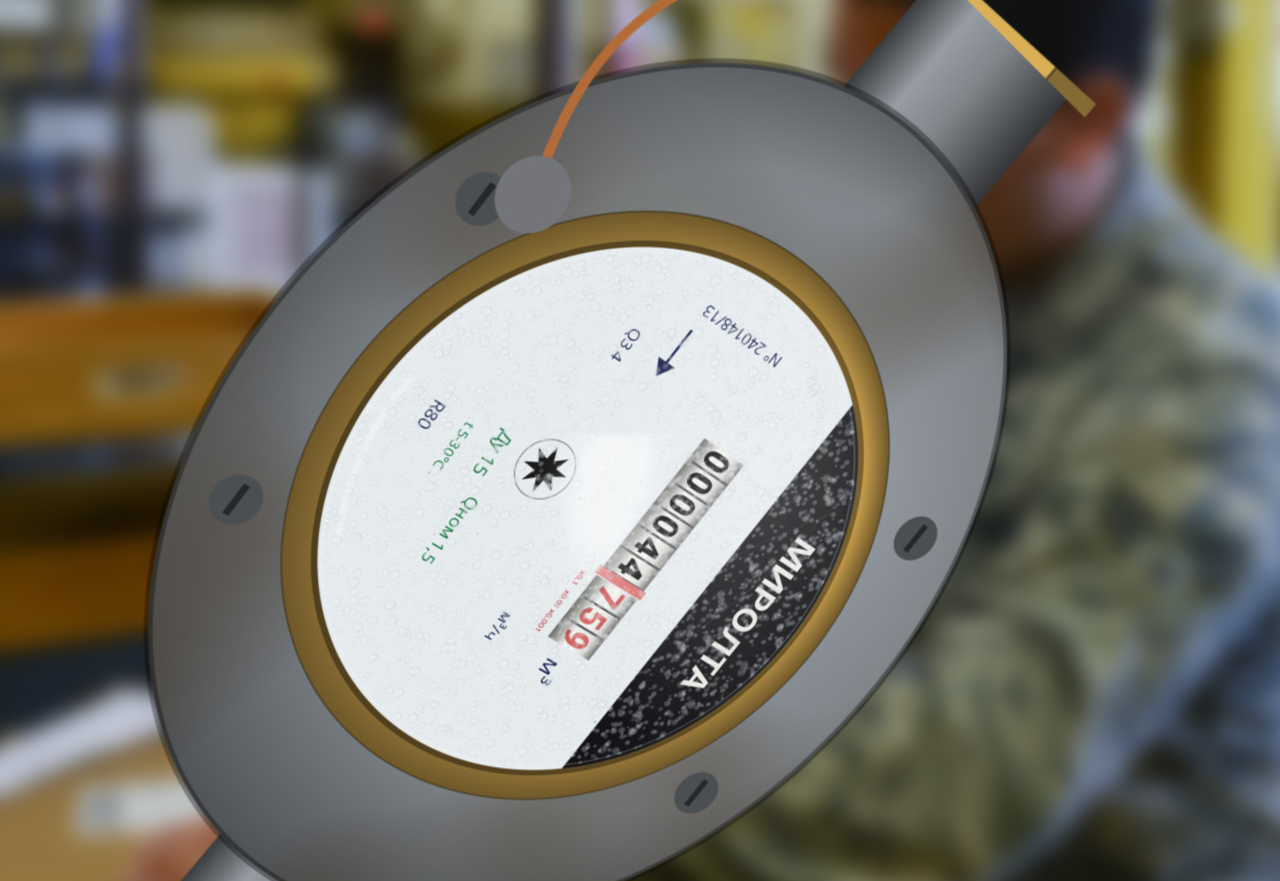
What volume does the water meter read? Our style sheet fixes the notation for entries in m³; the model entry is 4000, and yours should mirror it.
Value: 44.759
